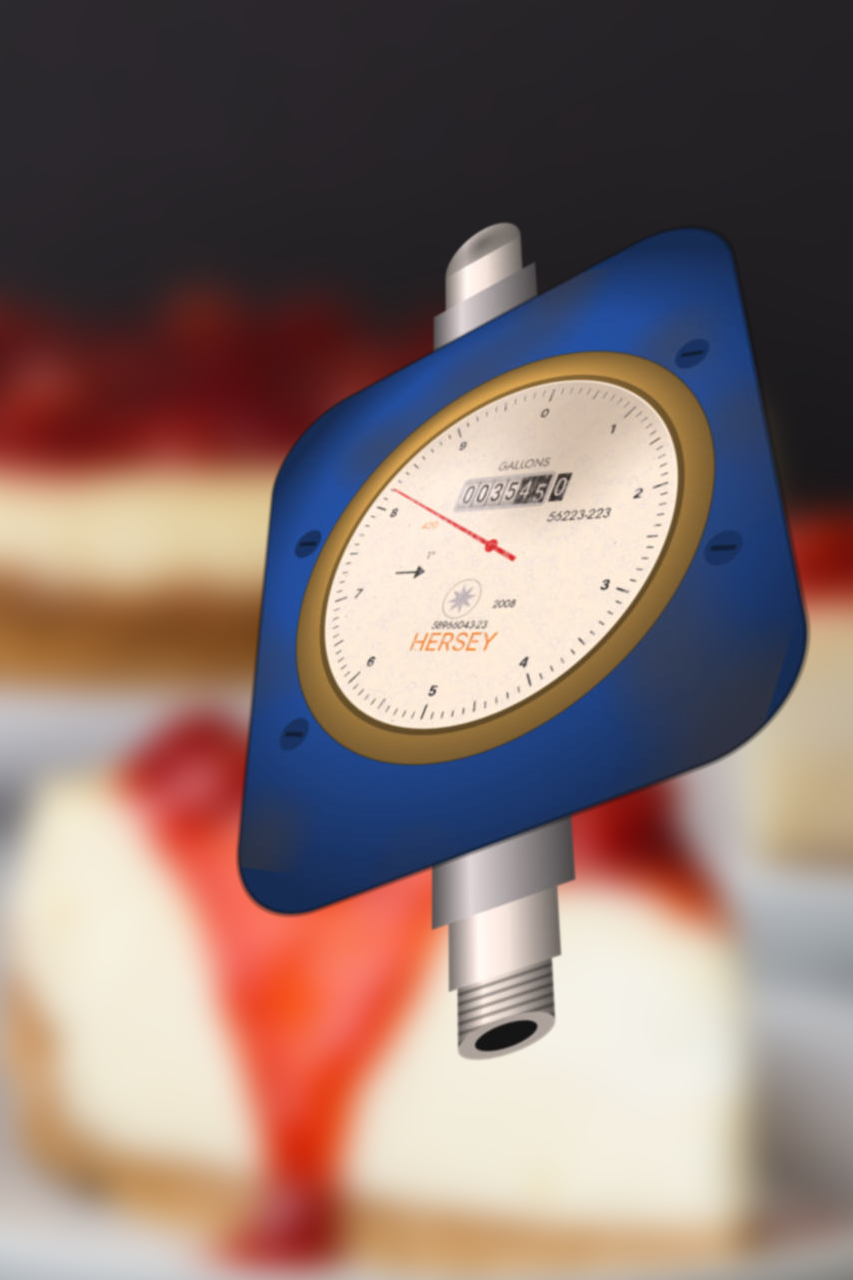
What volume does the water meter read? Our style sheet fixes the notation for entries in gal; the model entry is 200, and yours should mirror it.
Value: 35448.2
